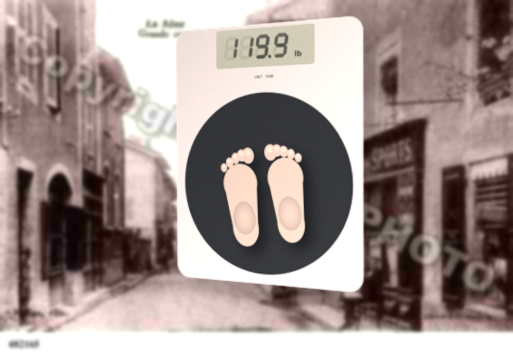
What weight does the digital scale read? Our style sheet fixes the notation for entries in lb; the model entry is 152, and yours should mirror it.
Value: 119.9
